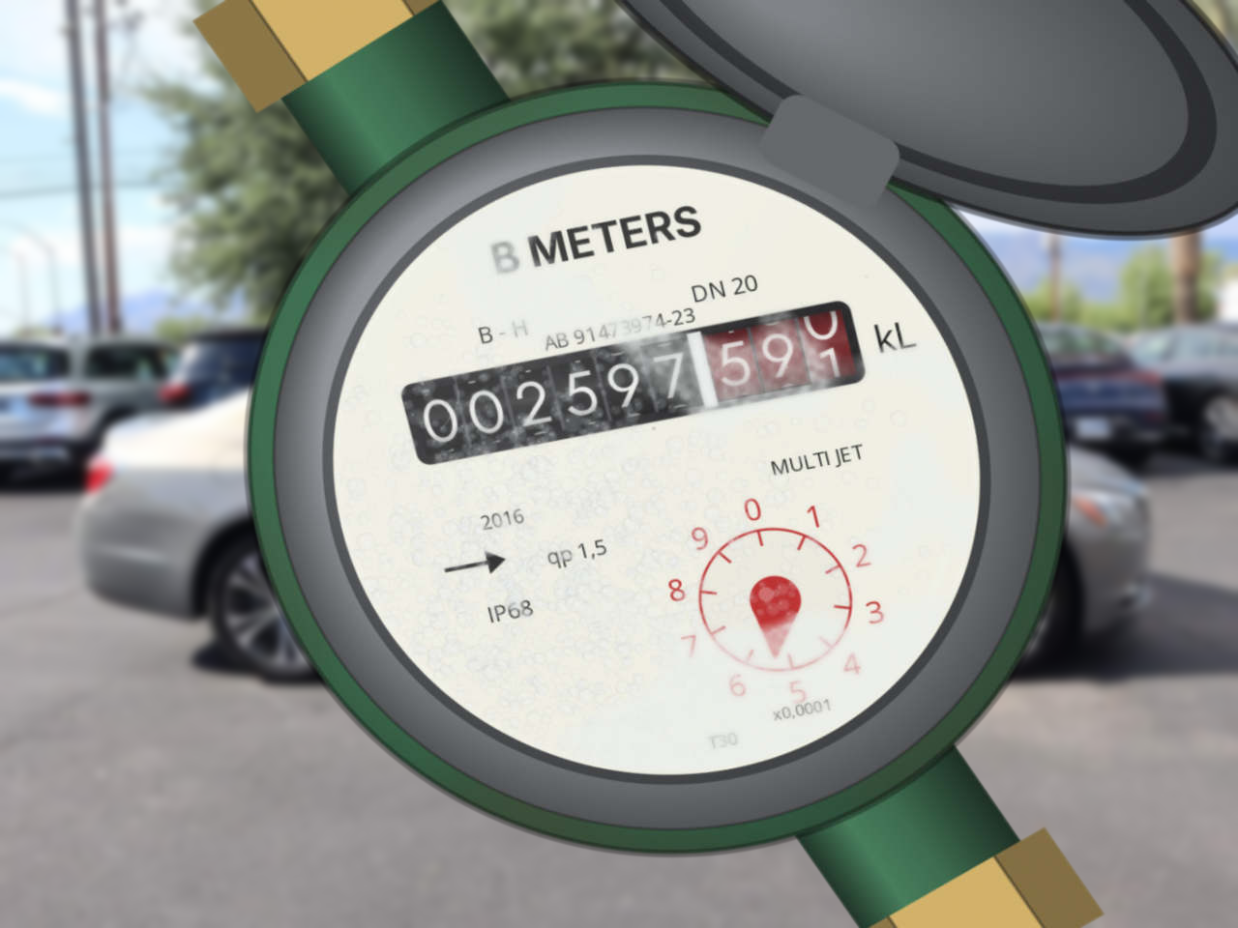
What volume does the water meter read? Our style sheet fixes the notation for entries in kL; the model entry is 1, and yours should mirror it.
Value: 2597.5905
